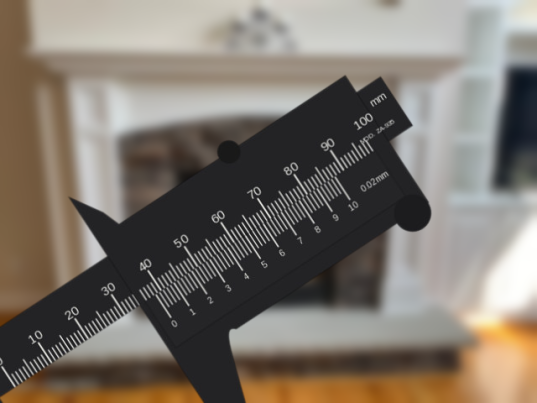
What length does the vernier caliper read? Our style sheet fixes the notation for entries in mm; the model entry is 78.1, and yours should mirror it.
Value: 38.5
